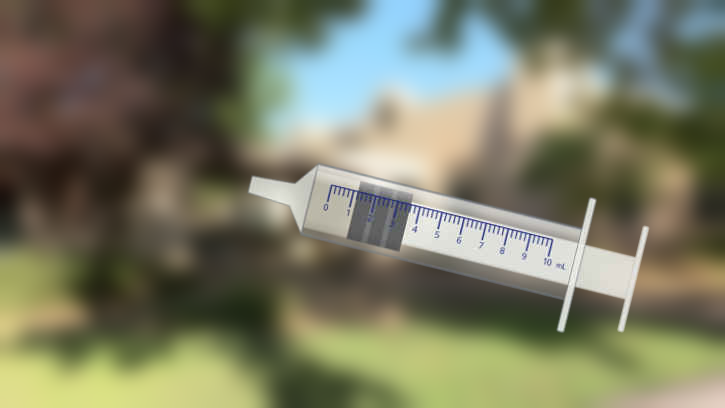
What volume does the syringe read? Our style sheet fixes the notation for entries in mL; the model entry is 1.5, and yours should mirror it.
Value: 1.2
